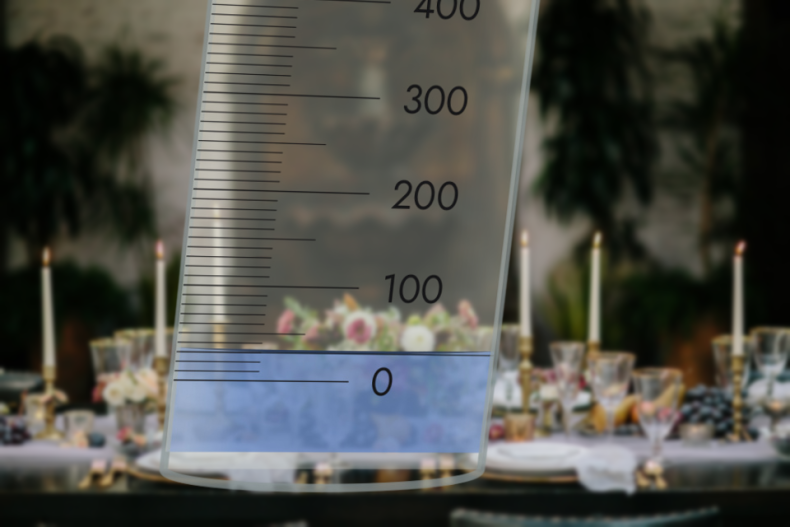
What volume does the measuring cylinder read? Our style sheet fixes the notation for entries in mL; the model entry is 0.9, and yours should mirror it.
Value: 30
